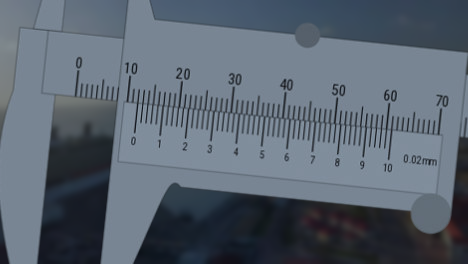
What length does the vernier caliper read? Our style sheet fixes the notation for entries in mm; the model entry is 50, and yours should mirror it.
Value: 12.0
